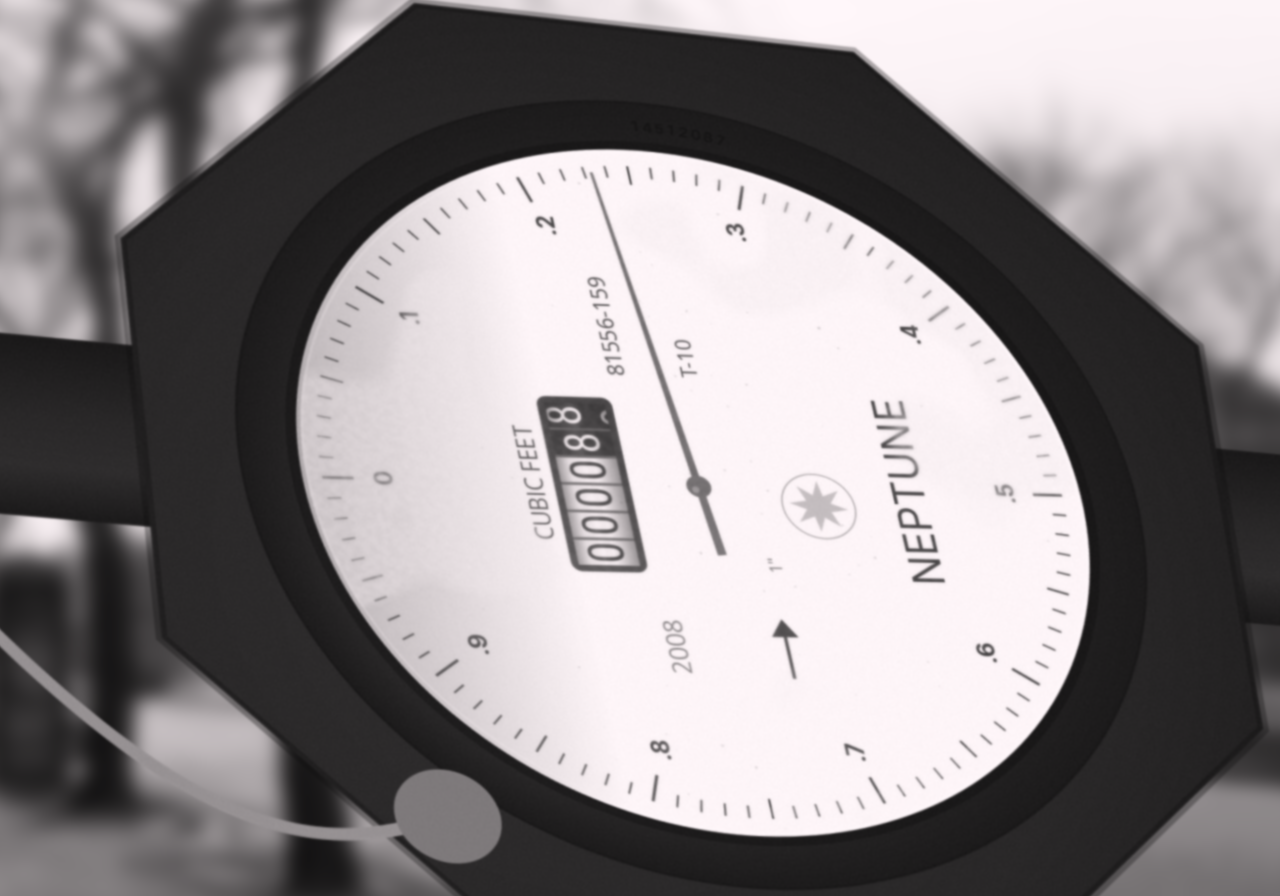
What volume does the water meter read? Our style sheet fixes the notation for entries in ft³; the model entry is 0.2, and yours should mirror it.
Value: 88.23
